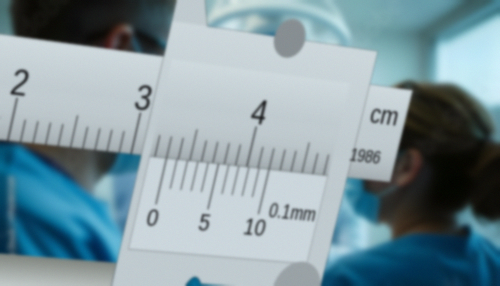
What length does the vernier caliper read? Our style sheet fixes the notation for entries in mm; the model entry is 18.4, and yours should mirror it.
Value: 33.0
